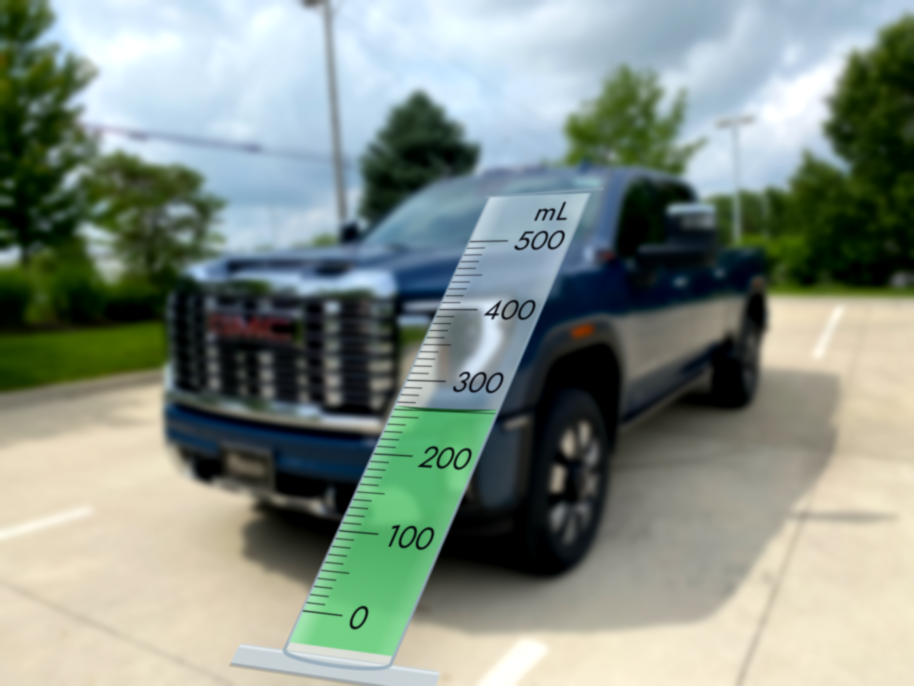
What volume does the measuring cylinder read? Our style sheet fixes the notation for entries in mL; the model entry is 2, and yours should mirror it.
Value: 260
